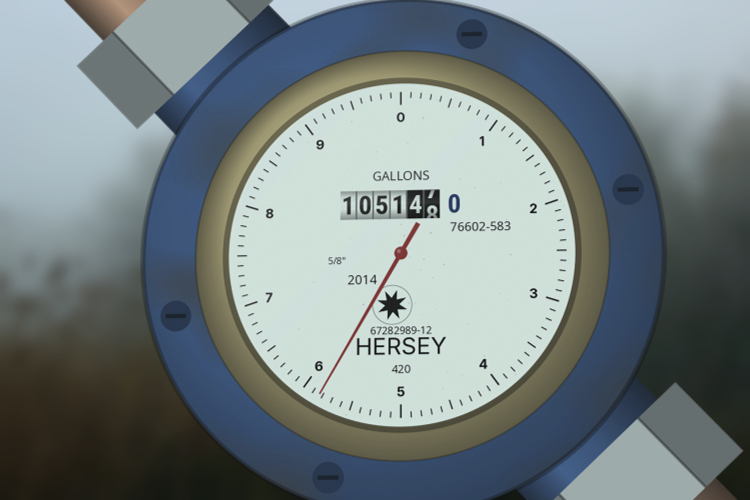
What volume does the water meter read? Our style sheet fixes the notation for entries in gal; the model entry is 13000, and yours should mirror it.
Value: 1051475.8
